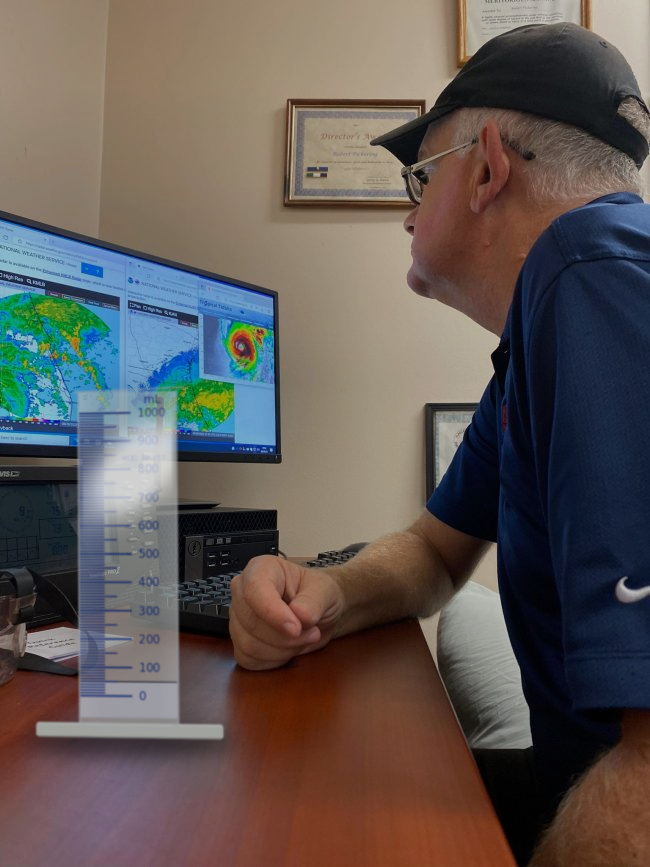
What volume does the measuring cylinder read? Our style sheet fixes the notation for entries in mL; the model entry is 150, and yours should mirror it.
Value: 50
